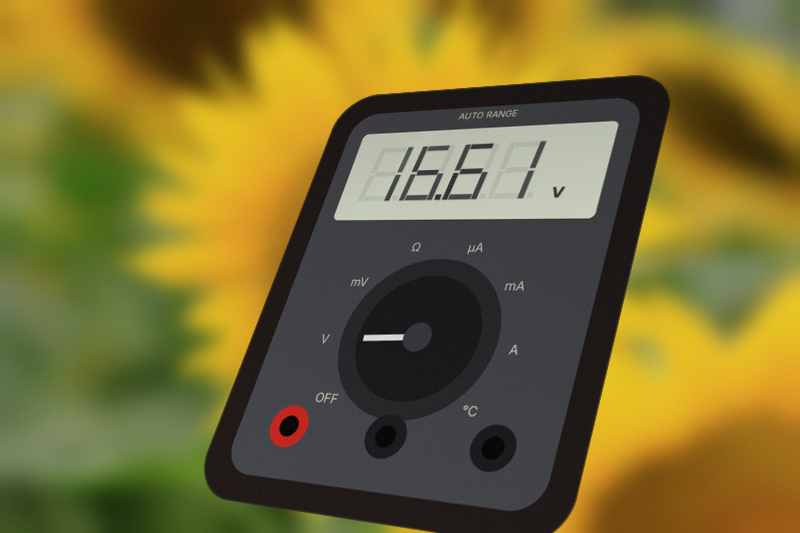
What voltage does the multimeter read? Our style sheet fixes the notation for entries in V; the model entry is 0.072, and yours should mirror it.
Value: 16.61
